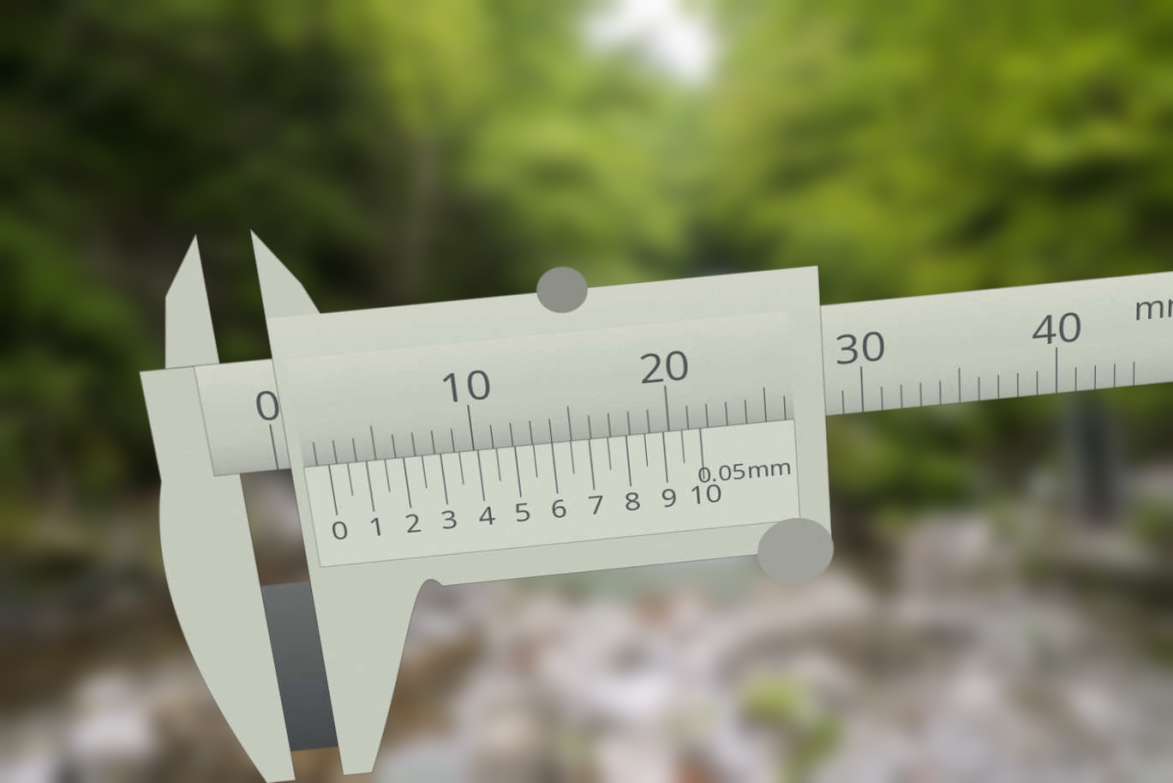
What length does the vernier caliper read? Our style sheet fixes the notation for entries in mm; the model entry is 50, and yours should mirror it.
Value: 2.6
